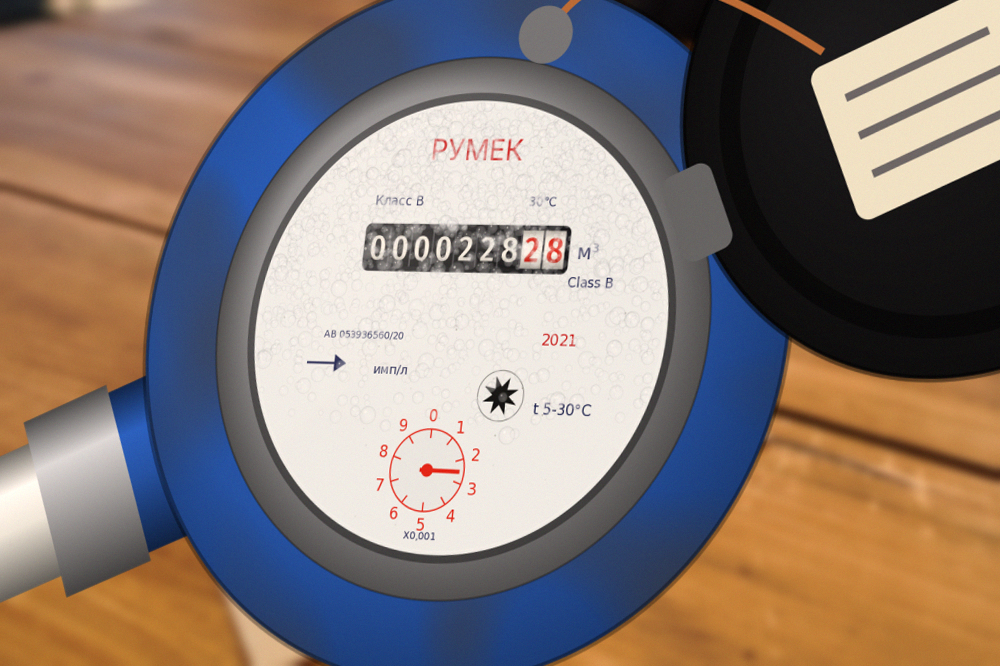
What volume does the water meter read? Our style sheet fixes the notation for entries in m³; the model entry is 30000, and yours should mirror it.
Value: 228.282
